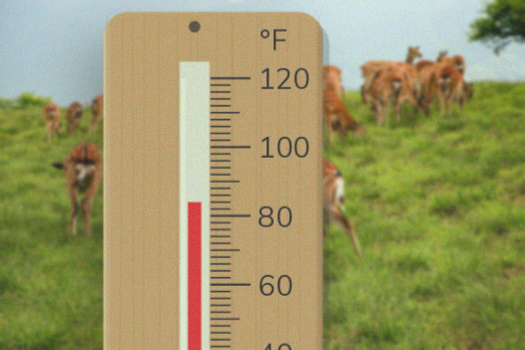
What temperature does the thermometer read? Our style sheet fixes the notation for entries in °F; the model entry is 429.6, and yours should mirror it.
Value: 84
